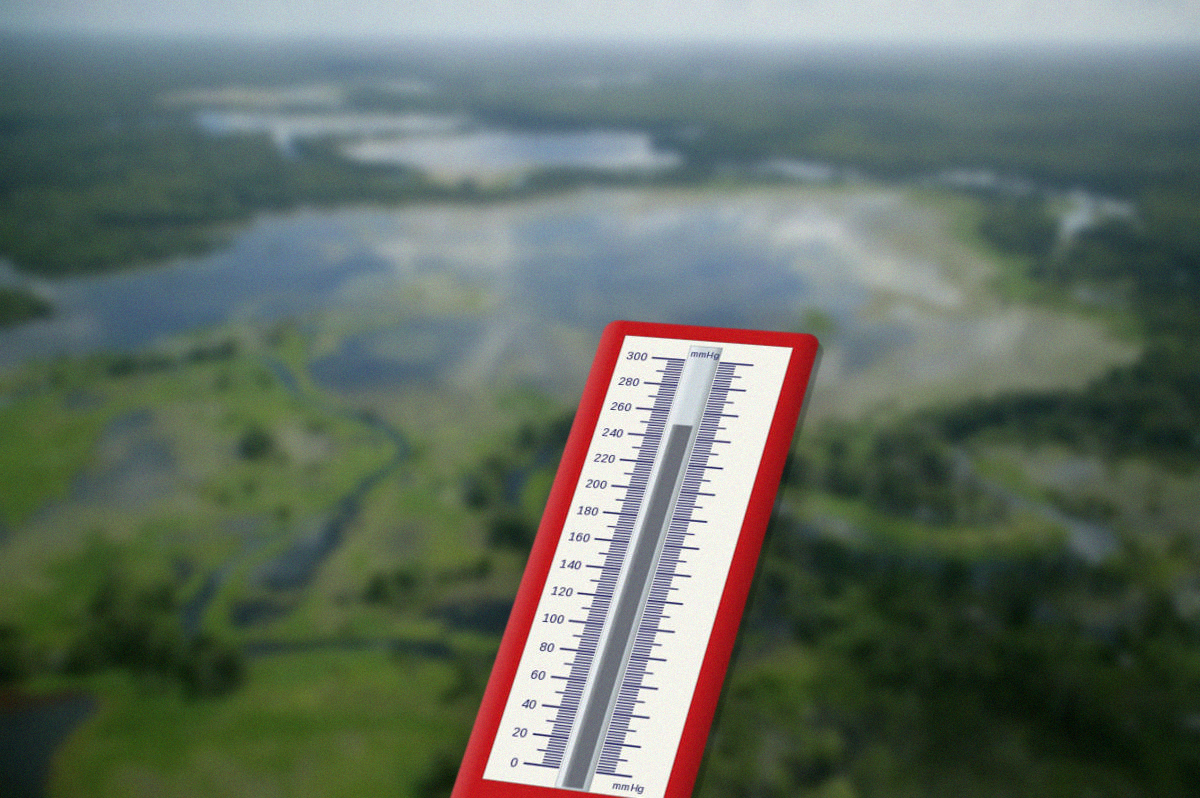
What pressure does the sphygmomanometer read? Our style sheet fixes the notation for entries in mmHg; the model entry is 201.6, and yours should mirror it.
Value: 250
